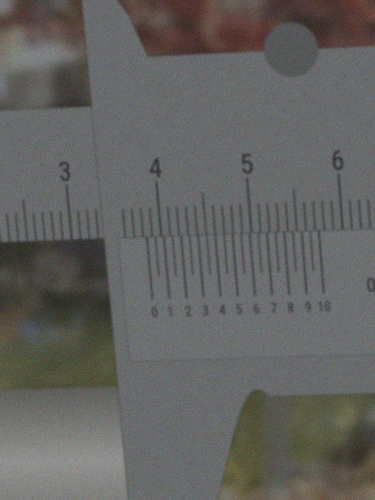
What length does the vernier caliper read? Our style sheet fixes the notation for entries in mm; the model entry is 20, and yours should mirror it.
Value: 38.4
